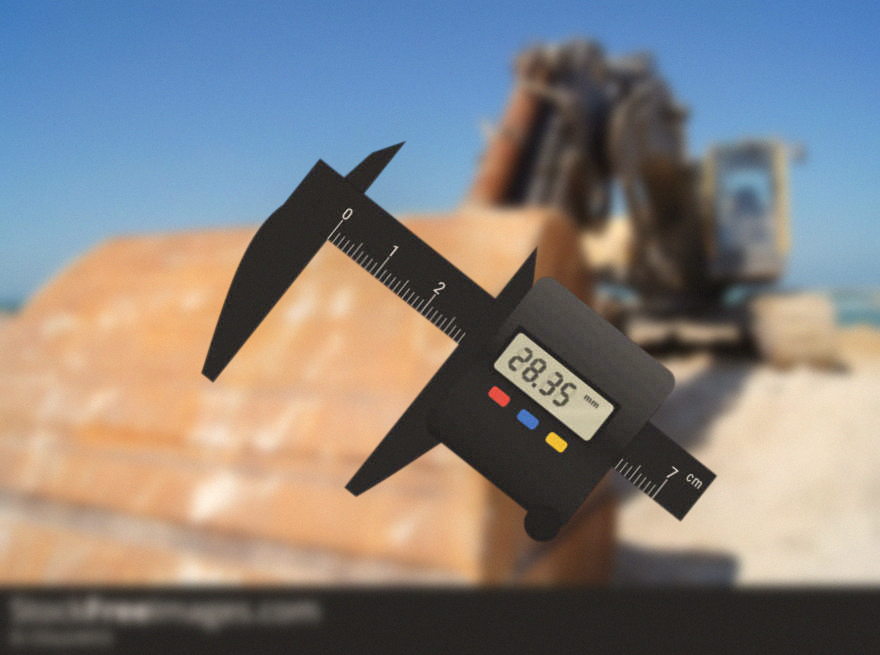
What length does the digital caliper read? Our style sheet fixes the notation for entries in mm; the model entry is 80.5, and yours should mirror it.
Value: 28.35
